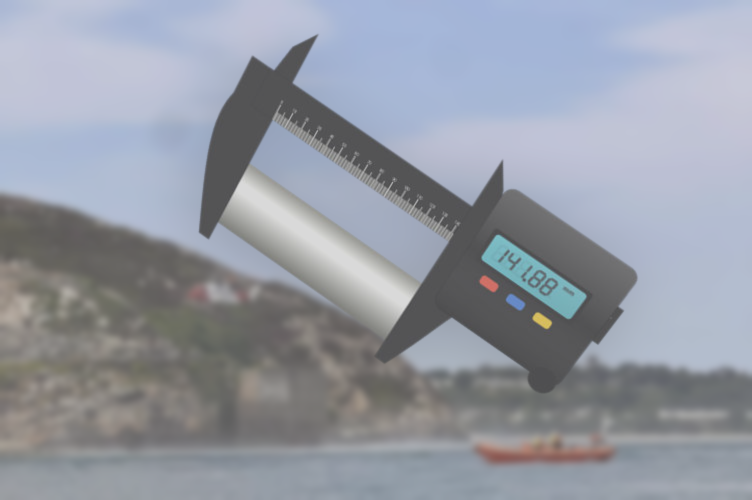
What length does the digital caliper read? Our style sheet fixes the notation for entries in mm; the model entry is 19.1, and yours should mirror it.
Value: 141.88
